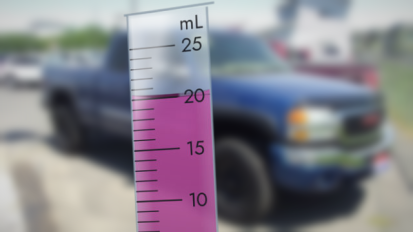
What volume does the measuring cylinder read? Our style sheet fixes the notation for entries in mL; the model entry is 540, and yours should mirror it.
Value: 20
